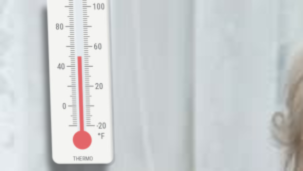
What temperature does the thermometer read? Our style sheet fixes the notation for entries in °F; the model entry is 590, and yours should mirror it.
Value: 50
